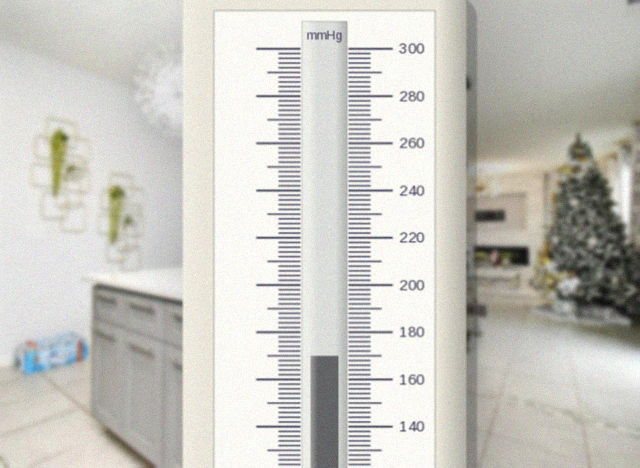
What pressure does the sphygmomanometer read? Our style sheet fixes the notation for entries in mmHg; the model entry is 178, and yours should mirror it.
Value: 170
